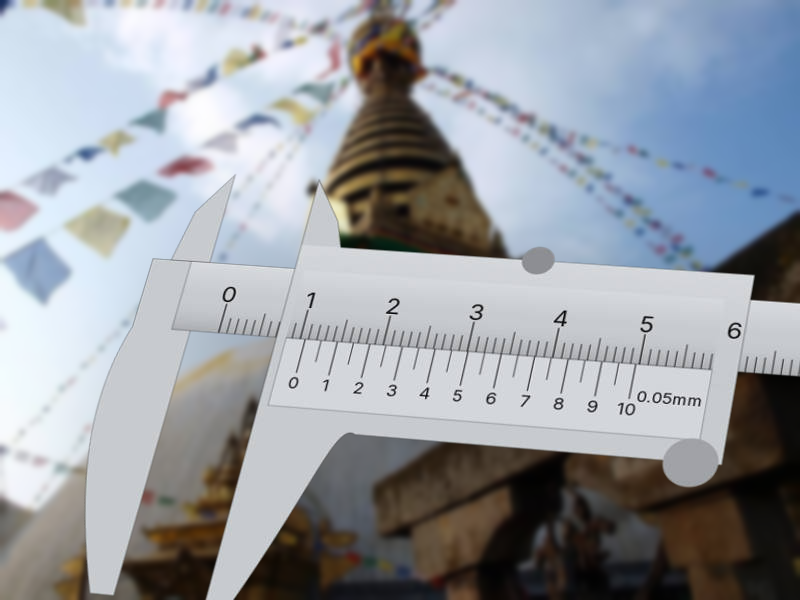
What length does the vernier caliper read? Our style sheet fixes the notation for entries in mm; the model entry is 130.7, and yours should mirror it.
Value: 10.6
